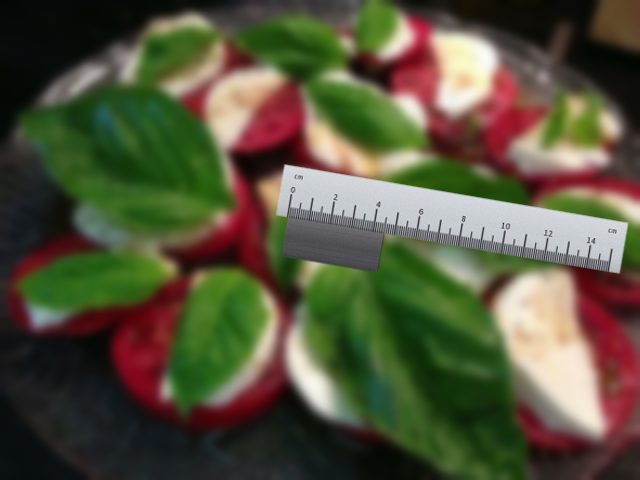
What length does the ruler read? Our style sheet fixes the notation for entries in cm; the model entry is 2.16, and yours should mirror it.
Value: 4.5
